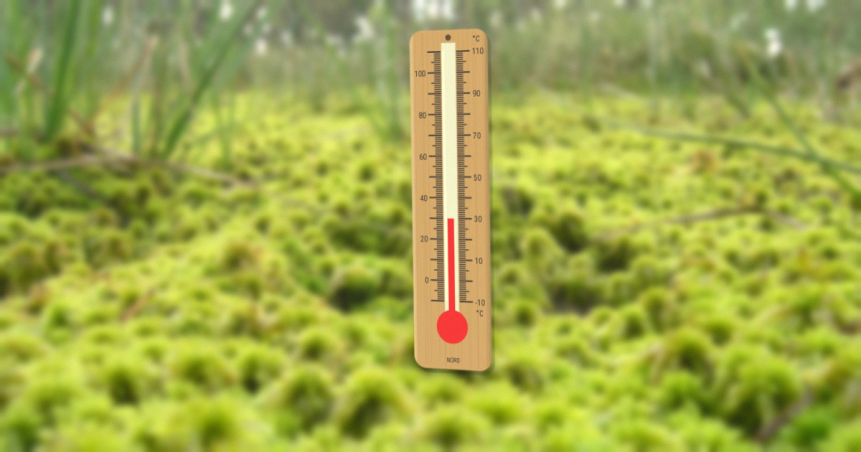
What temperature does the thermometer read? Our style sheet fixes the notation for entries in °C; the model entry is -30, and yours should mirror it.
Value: 30
